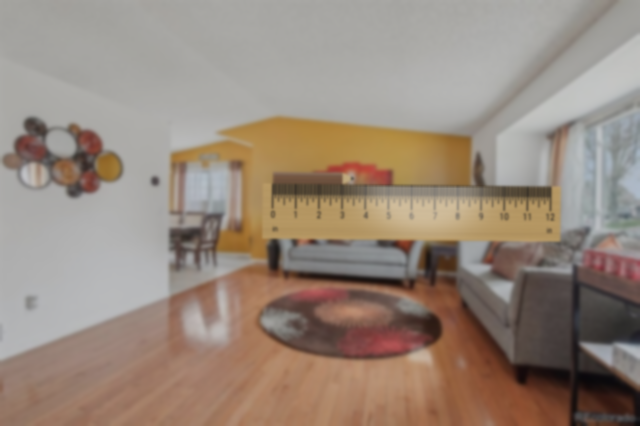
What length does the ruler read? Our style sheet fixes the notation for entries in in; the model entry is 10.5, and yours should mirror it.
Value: 3.5
